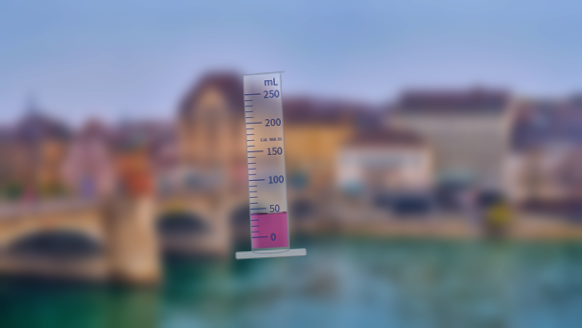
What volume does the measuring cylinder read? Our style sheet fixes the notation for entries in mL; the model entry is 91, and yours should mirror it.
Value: 40
